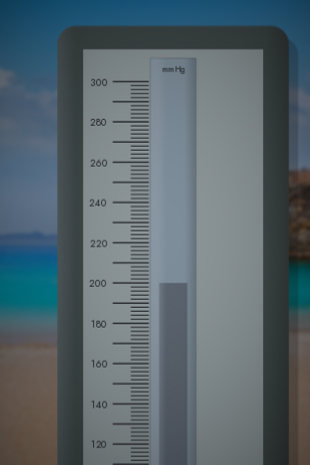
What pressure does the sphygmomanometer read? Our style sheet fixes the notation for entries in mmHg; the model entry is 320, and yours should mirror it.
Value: 200
